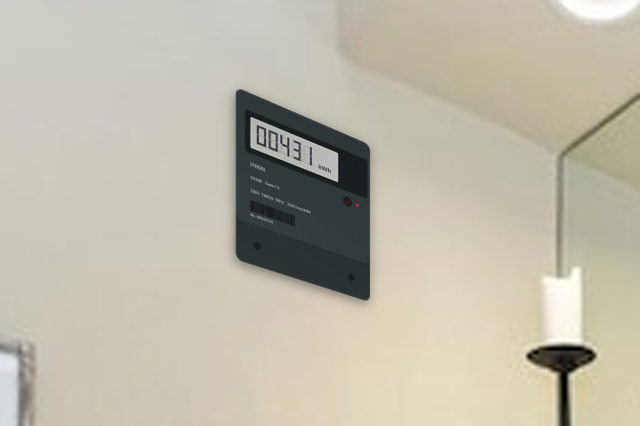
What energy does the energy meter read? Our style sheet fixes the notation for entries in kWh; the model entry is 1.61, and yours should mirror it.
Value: 431
